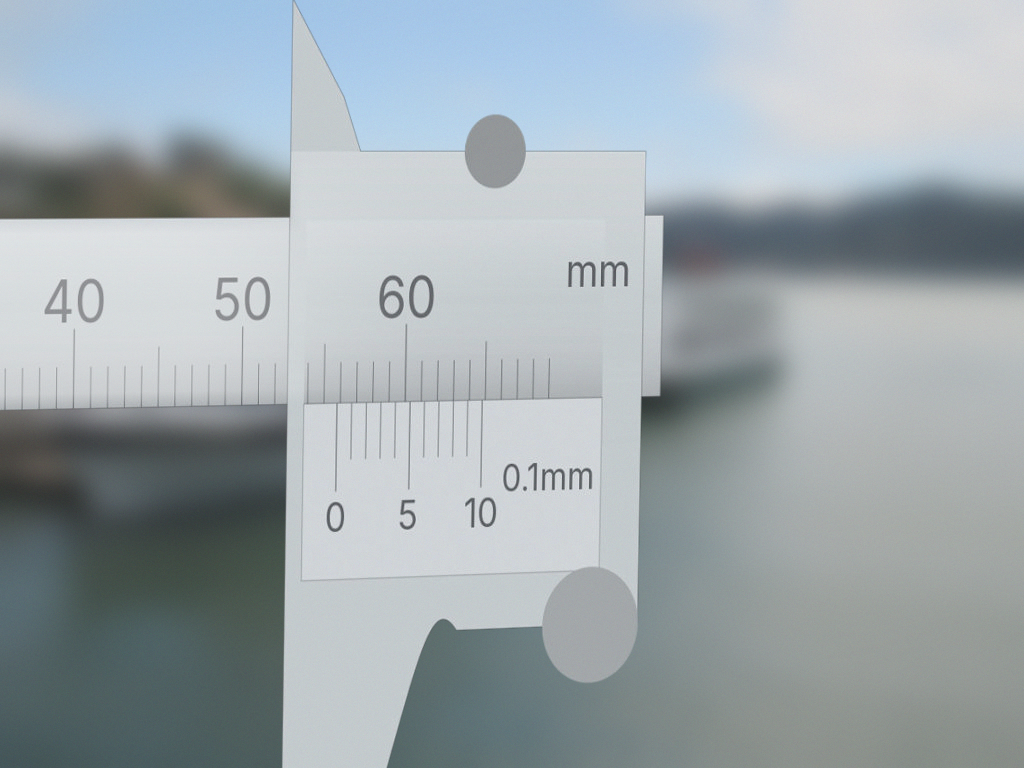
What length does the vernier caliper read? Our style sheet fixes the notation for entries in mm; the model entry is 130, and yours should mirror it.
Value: 55.8
